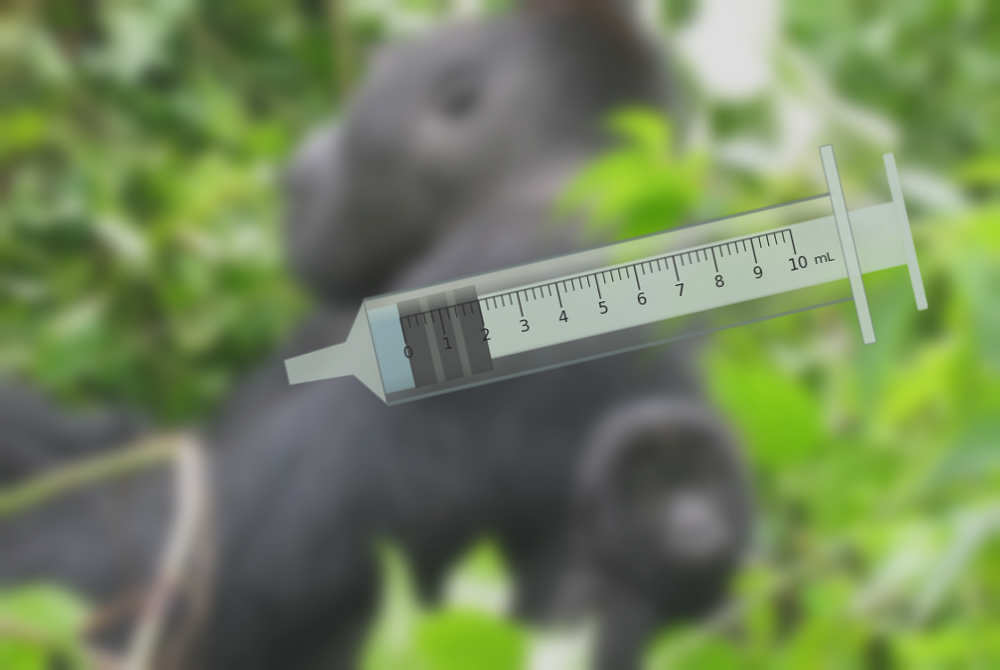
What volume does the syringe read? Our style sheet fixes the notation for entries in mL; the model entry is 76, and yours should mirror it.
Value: 0
